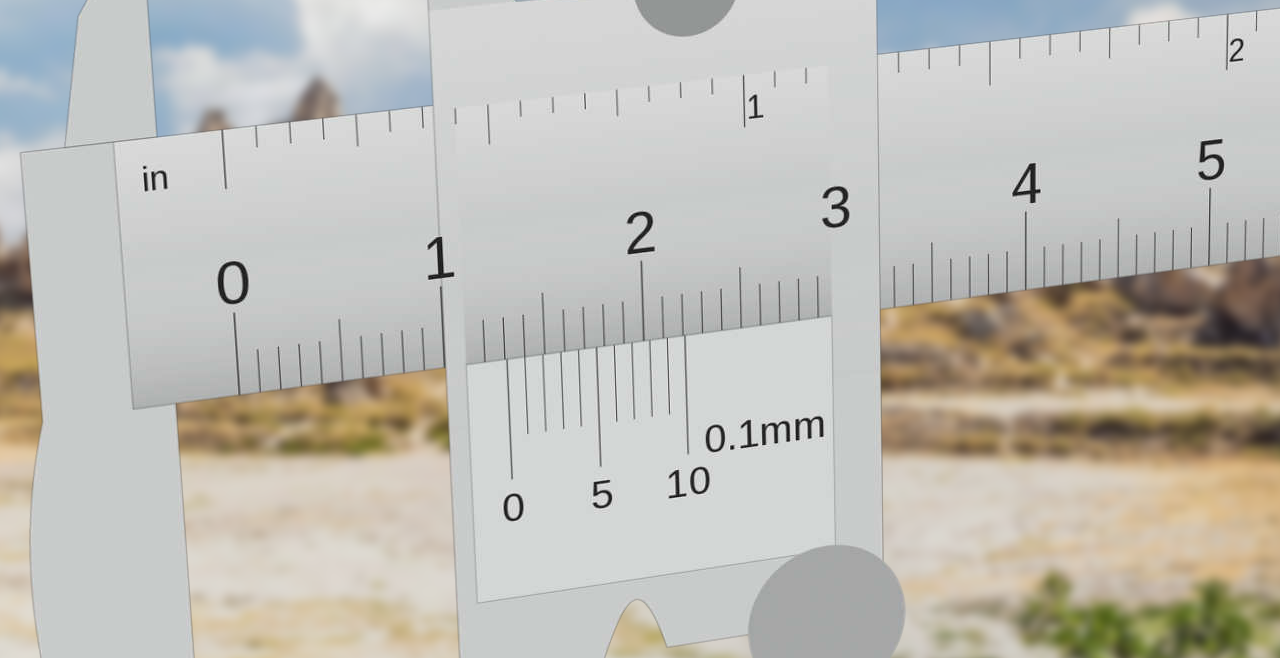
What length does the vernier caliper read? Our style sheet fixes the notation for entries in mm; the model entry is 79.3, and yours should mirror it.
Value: 13.1
